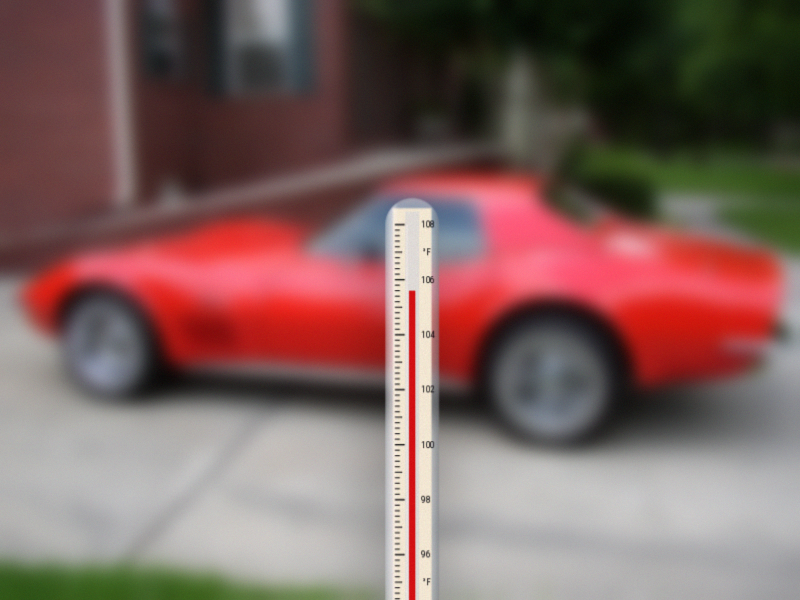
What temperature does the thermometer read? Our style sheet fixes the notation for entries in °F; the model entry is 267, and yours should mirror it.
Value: 105.6
